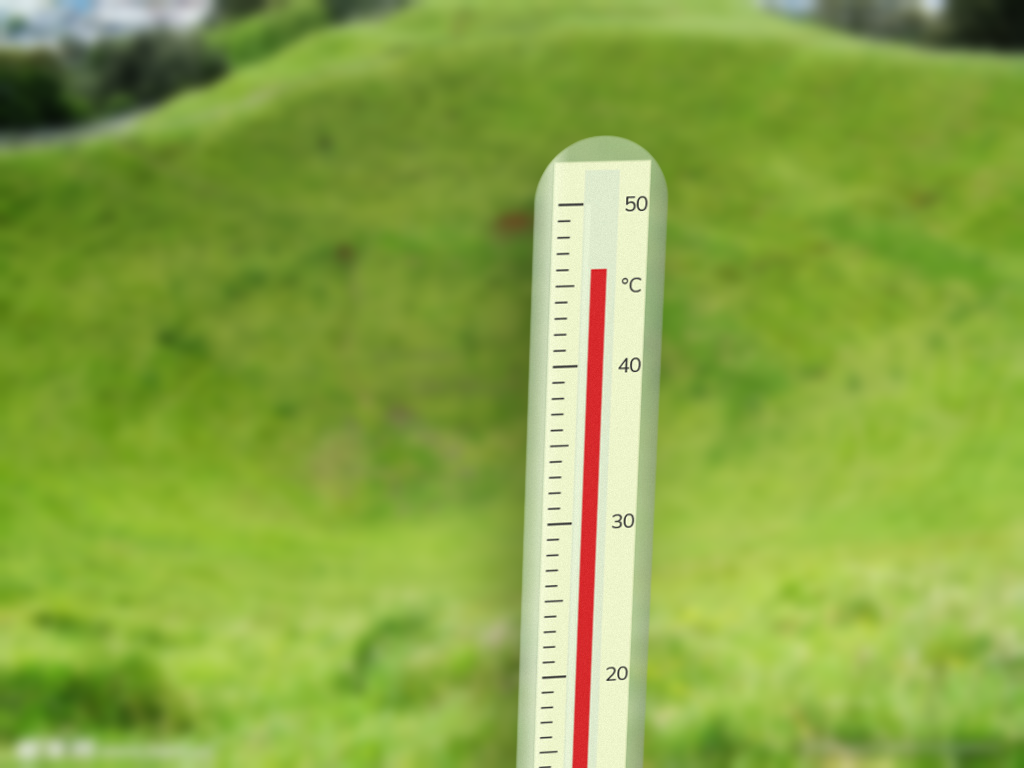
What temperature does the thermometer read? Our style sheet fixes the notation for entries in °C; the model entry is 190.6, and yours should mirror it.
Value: 46
